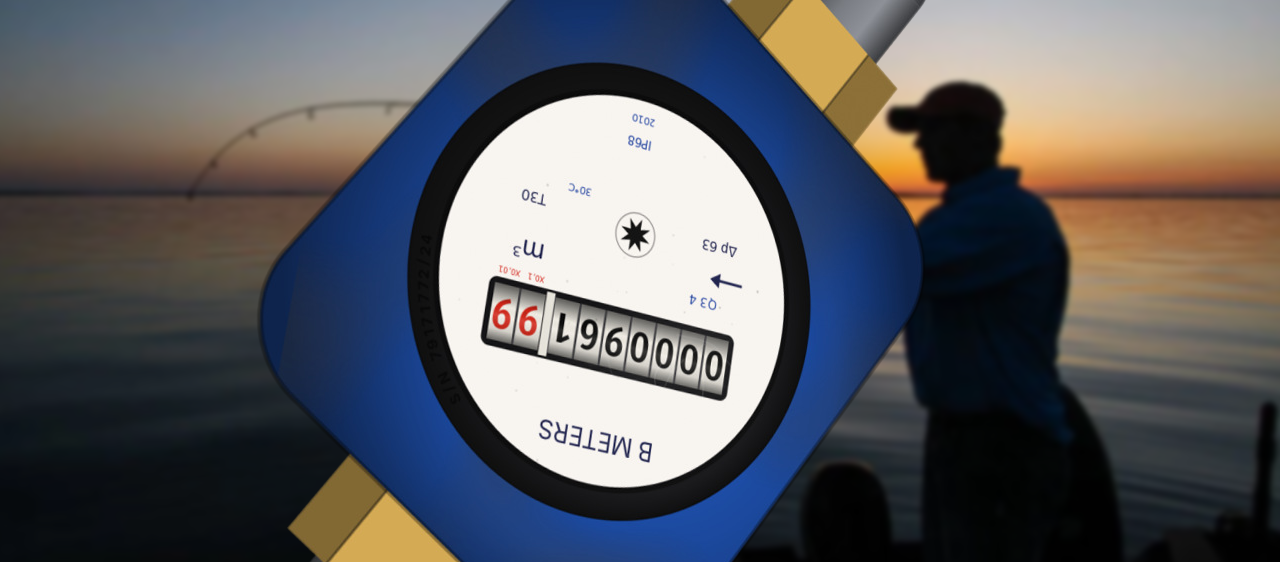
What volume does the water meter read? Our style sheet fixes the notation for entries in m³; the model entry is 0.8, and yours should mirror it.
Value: 961.99
